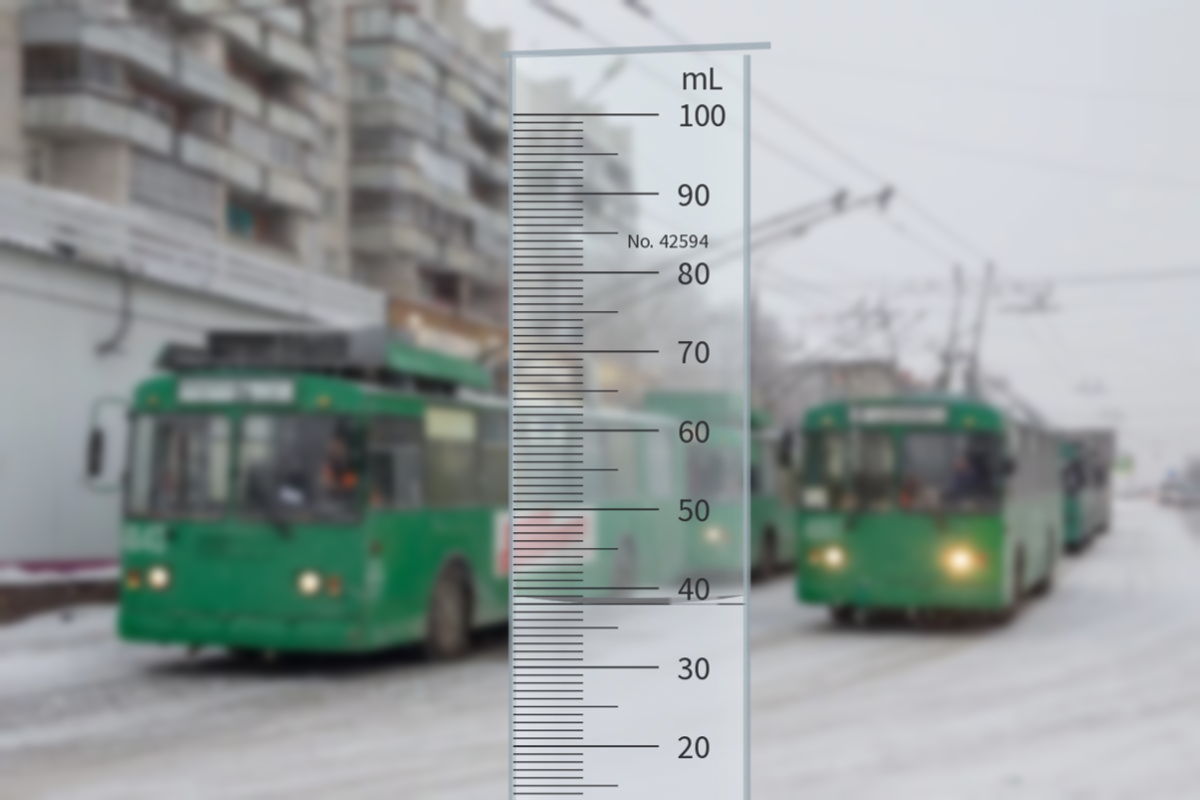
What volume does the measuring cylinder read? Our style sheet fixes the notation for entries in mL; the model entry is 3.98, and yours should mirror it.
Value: 38
